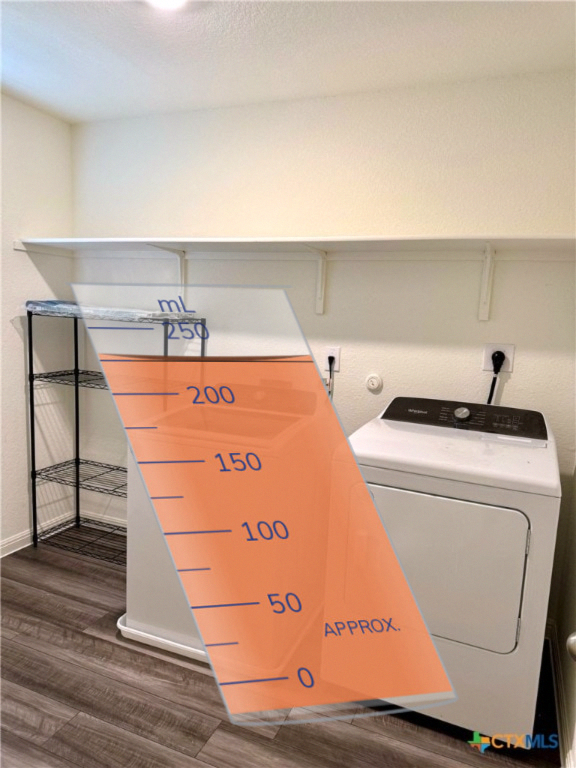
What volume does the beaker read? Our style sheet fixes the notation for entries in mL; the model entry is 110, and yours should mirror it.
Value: 225
